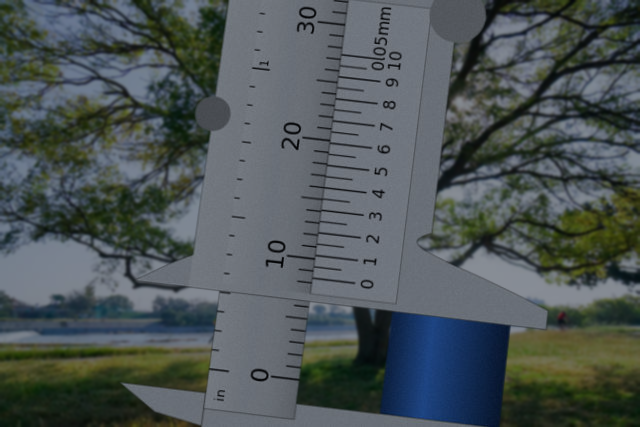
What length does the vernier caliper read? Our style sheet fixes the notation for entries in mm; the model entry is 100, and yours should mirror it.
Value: 8.4
